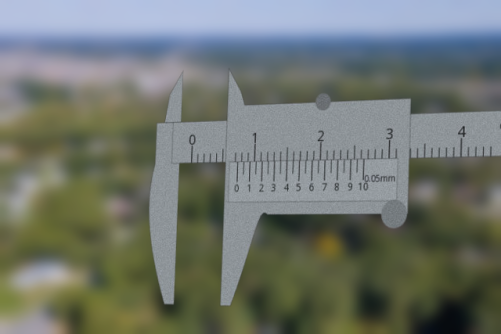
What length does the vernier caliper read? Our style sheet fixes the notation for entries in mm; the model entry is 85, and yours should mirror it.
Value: 7.4
